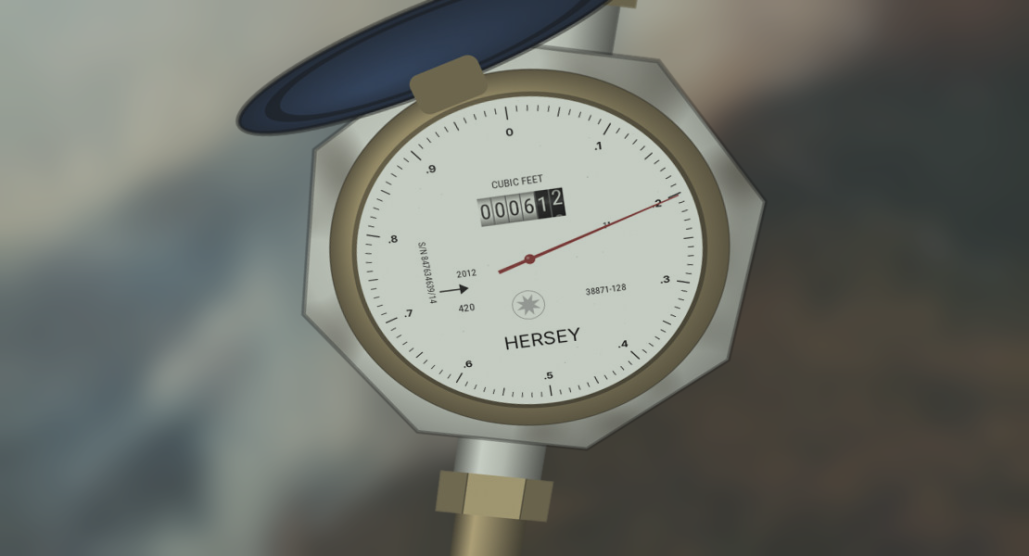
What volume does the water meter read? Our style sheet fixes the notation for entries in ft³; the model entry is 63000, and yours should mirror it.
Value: 612.20
